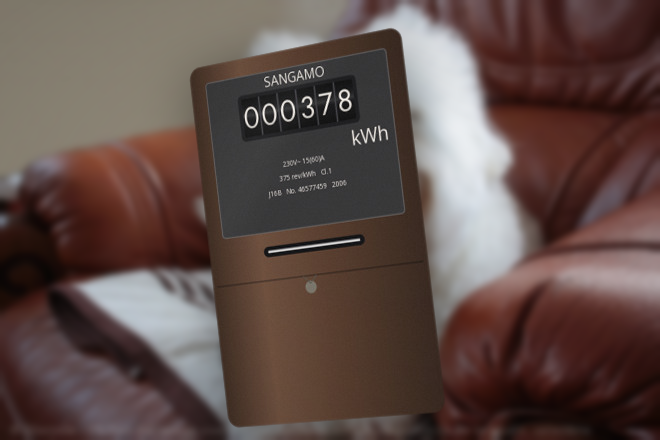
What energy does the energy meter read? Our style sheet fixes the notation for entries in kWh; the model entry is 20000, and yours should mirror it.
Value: 378
